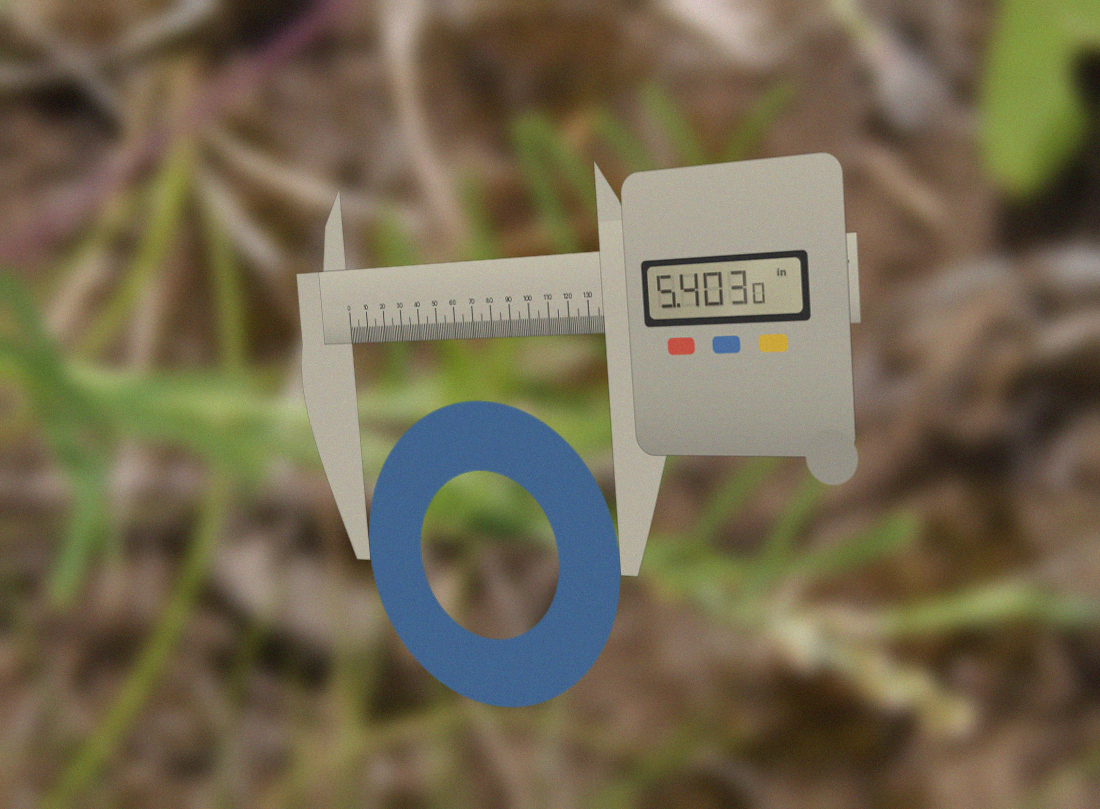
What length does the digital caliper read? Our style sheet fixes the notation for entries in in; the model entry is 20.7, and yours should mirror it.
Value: 5.4030
